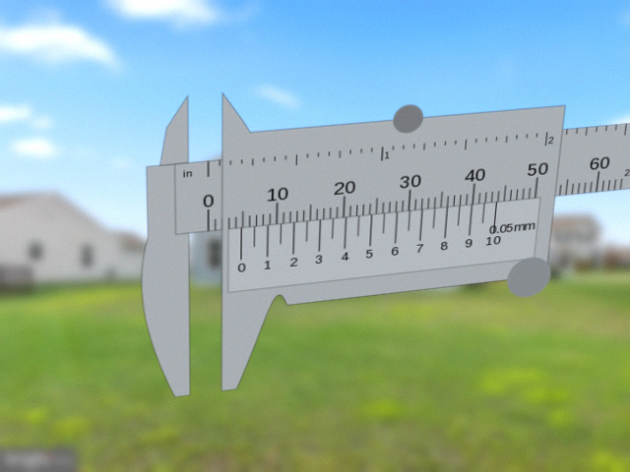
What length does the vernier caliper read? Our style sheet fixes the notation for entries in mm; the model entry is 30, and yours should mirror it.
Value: 4.8
